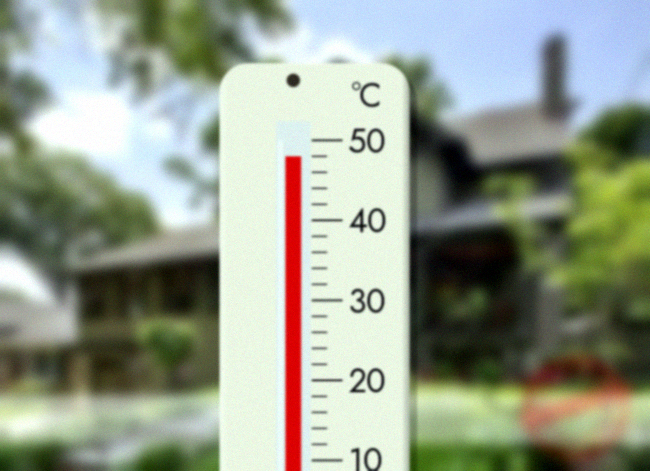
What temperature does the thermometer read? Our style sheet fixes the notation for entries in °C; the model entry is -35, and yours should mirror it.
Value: 48
